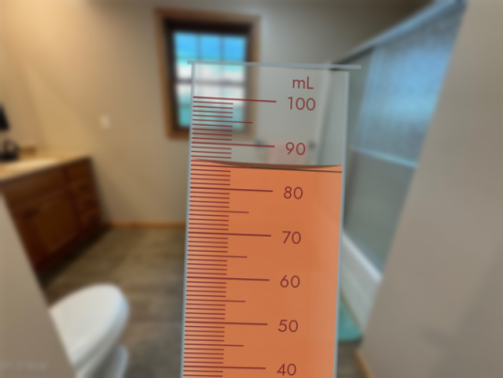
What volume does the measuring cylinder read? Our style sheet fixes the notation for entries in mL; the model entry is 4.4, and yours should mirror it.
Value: 85
